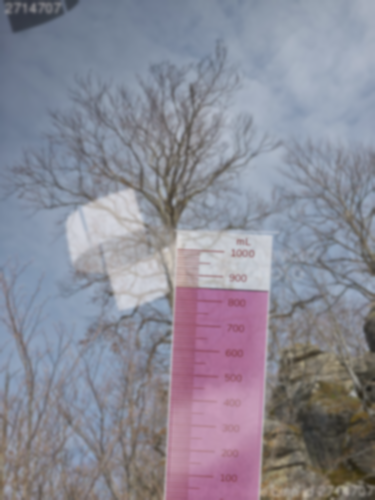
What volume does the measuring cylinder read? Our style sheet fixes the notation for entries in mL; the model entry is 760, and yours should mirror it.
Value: 850
